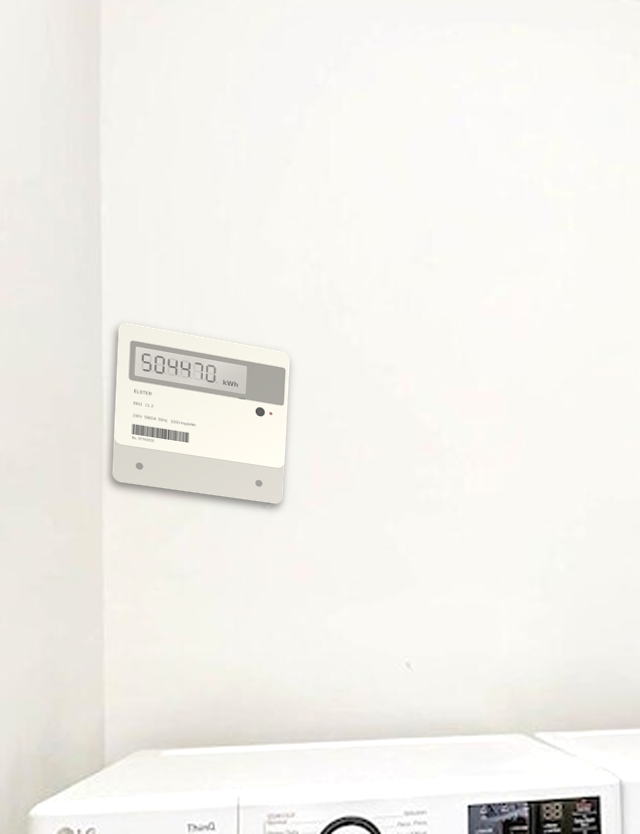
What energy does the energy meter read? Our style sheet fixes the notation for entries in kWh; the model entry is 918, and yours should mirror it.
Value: 504470
